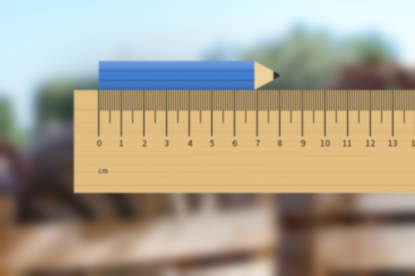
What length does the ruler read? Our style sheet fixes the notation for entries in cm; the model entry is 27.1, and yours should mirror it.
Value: 8
